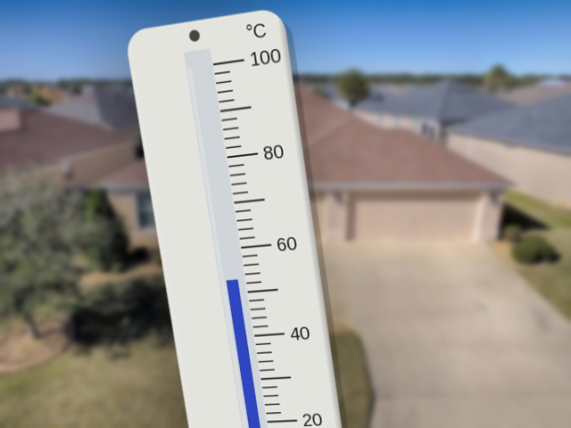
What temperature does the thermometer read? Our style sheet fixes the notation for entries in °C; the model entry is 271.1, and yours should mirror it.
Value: 53
